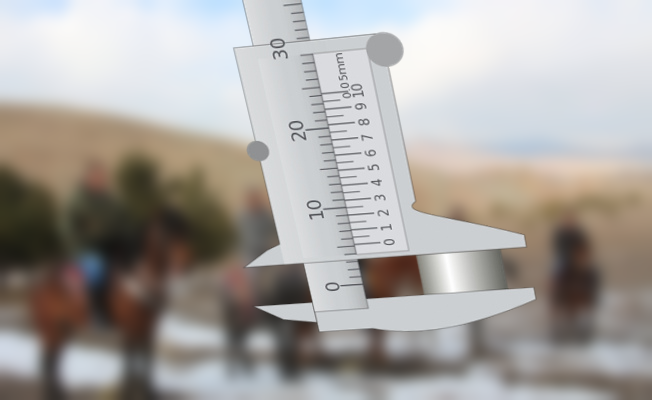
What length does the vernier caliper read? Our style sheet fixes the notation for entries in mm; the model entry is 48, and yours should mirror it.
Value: 5.2
